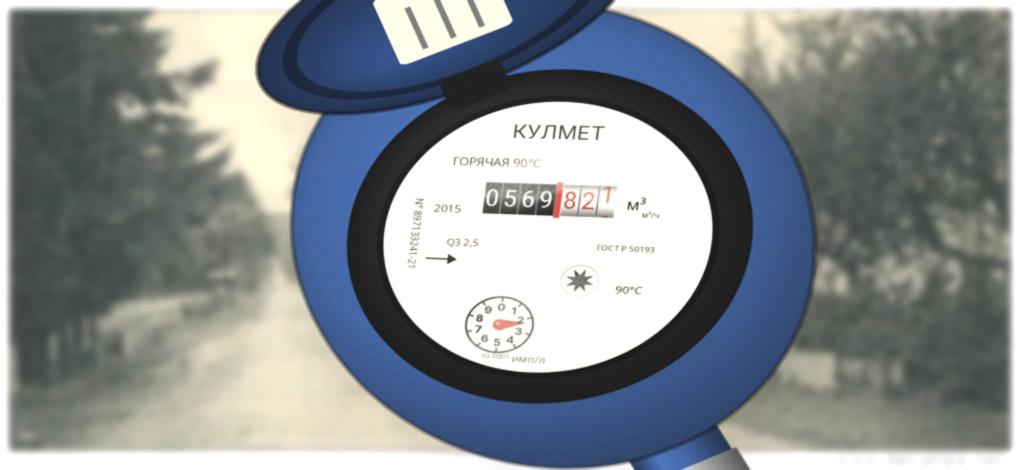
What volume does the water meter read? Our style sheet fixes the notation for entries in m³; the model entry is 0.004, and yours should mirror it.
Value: 569.8212
